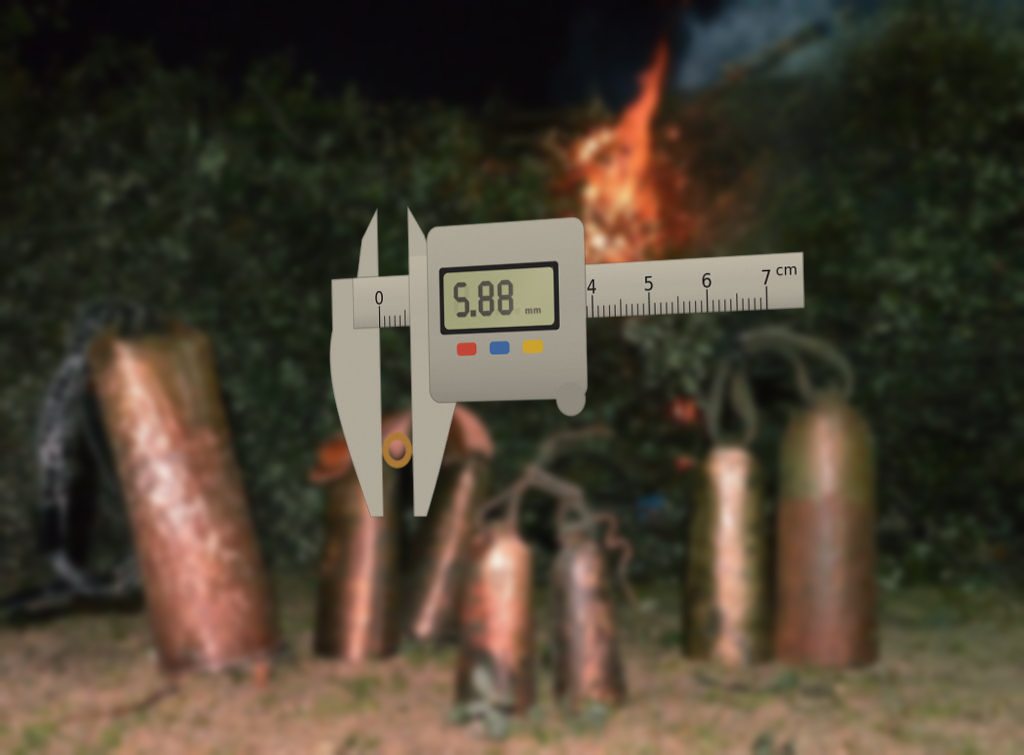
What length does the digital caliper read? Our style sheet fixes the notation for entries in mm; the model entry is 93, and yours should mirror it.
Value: 5.88
